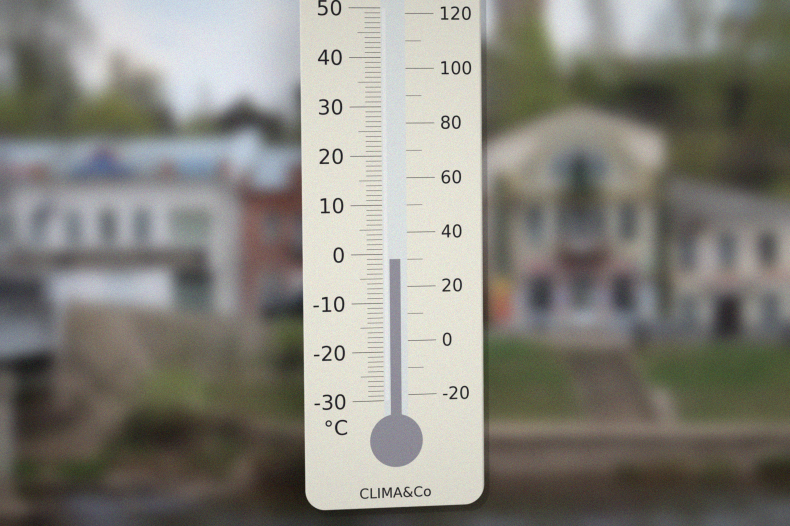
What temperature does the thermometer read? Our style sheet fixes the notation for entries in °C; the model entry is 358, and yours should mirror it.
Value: -1
